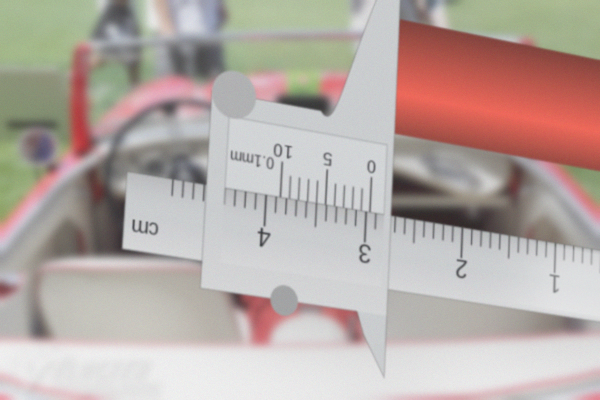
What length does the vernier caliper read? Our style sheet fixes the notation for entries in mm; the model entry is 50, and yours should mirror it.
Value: 29.6
